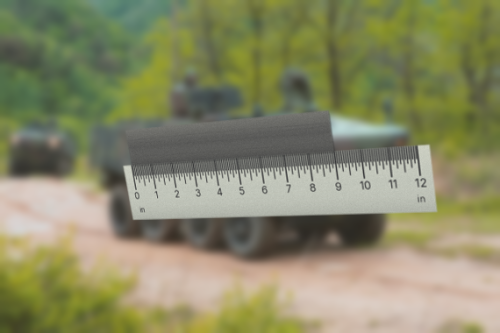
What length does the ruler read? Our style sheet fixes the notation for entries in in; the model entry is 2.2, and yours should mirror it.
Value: 9
